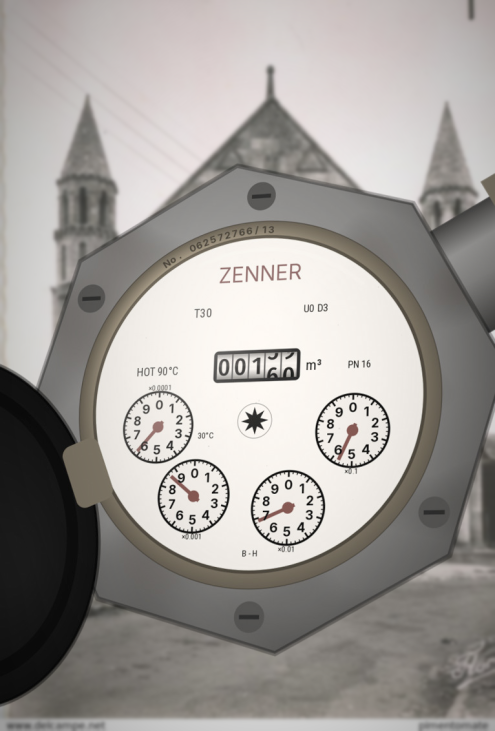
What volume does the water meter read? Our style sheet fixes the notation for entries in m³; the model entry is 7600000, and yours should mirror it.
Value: 159.5686
